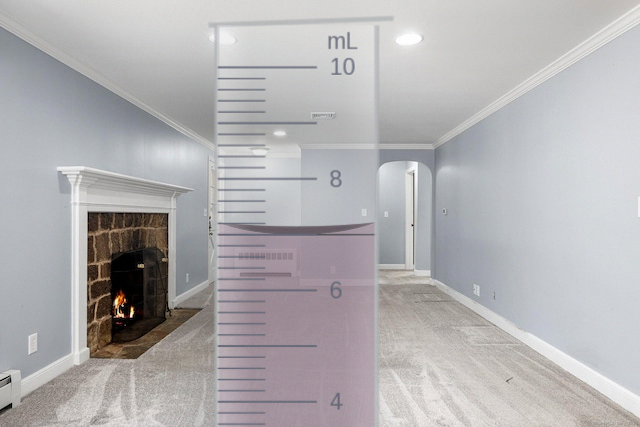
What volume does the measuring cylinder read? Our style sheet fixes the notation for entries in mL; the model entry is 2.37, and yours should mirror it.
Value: 7
